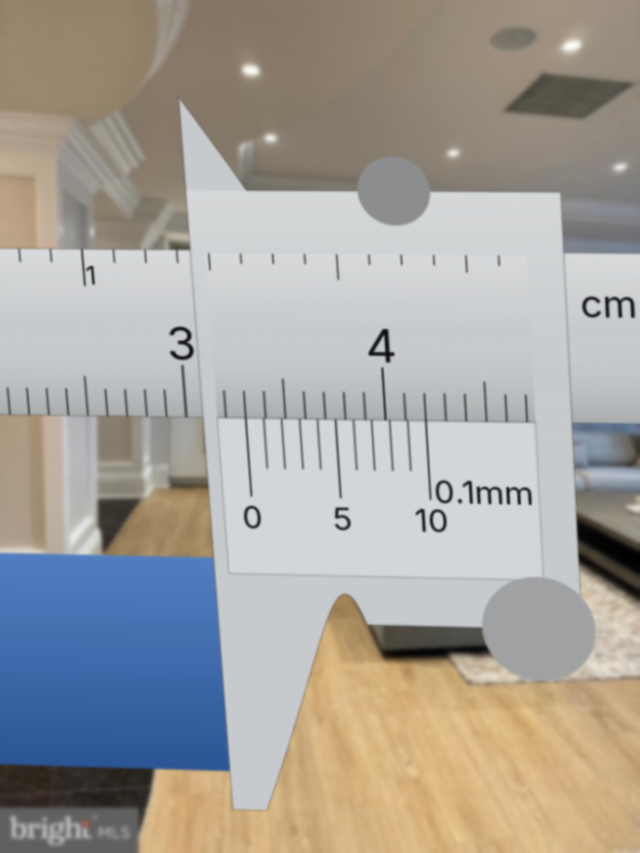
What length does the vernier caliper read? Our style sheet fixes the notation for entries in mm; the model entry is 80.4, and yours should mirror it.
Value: 33.0
